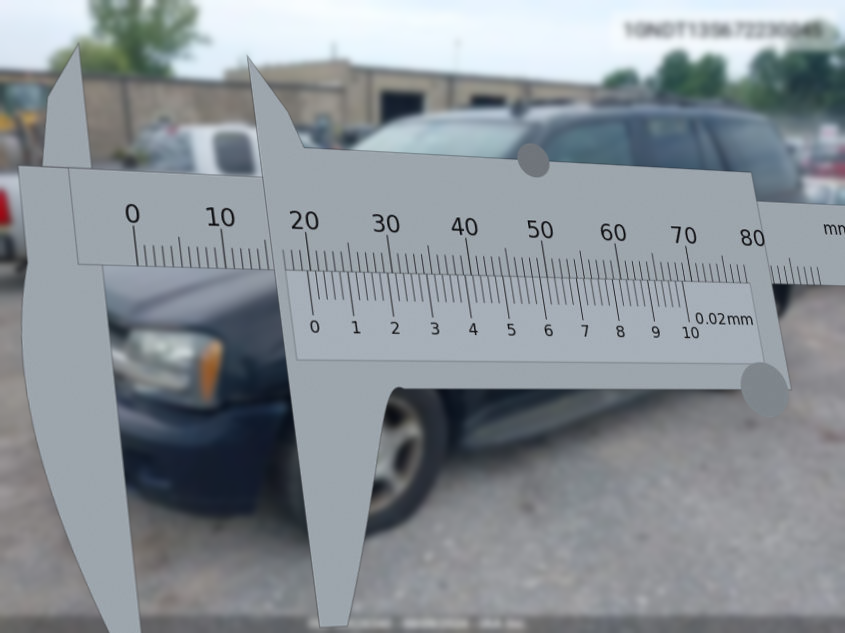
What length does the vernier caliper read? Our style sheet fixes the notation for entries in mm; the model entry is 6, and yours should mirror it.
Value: 19.6
